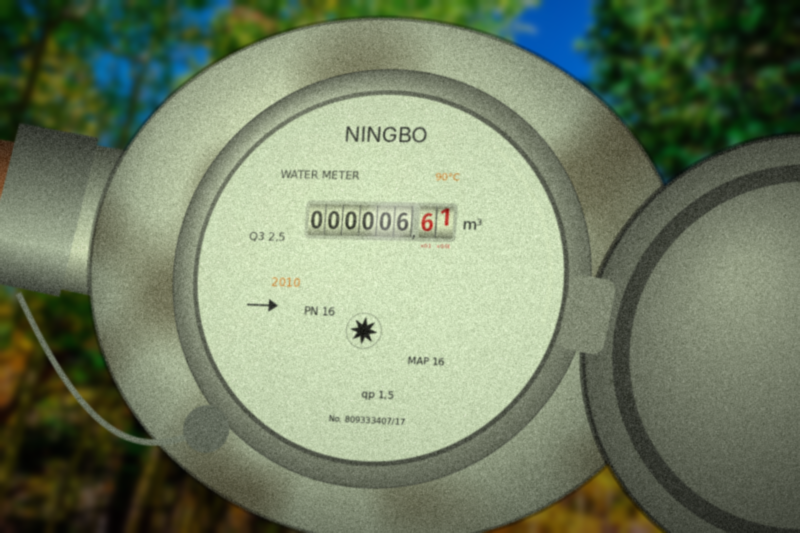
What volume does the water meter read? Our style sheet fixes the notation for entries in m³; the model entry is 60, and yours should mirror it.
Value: 6.61
